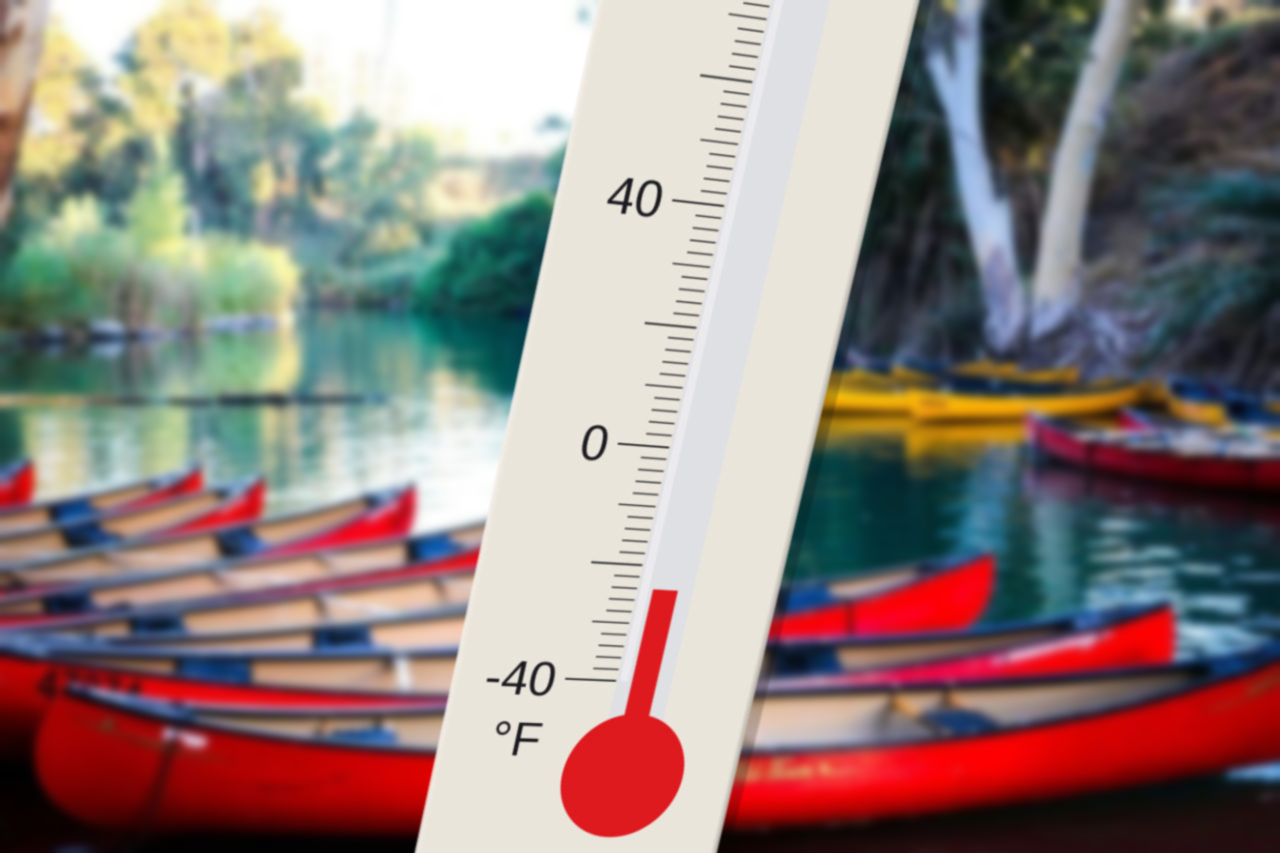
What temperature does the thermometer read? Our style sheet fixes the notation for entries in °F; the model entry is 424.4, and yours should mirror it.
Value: -24
